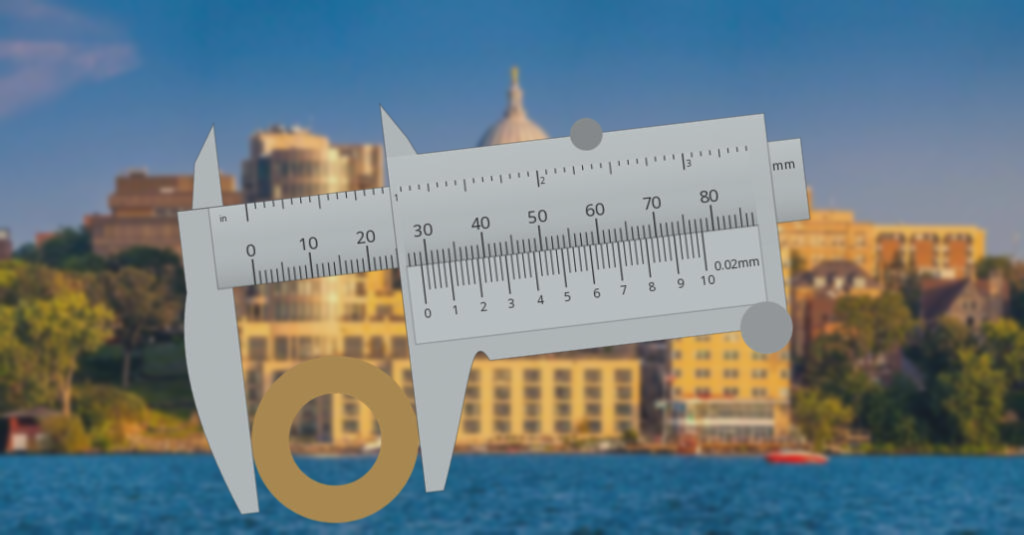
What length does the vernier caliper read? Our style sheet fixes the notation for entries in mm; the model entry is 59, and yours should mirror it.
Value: 29.0
